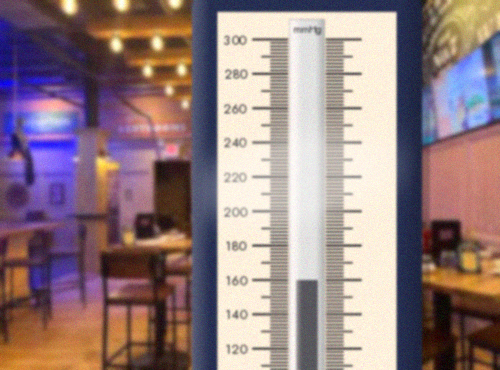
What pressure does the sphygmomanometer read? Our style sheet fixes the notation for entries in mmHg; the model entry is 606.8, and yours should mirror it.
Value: 160
